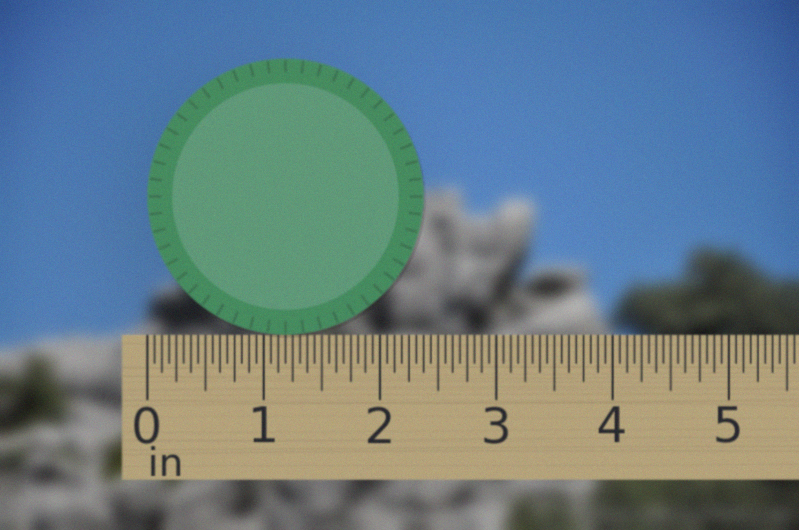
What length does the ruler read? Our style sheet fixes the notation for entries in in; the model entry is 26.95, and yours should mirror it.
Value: 2.375
